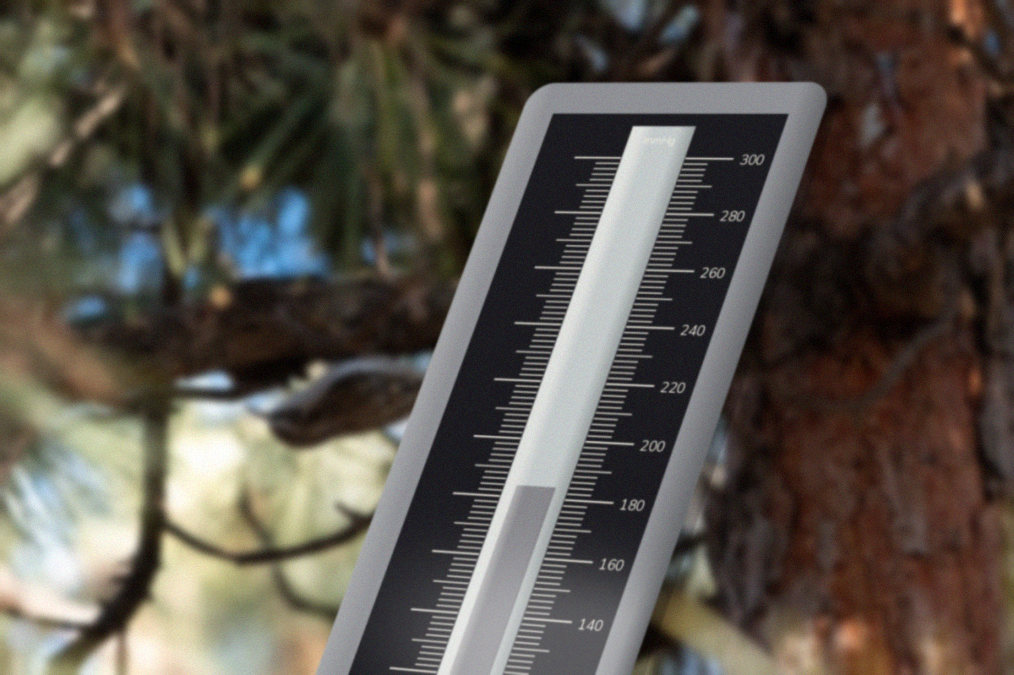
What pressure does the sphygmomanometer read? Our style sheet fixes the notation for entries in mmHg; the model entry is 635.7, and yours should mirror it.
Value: 184
